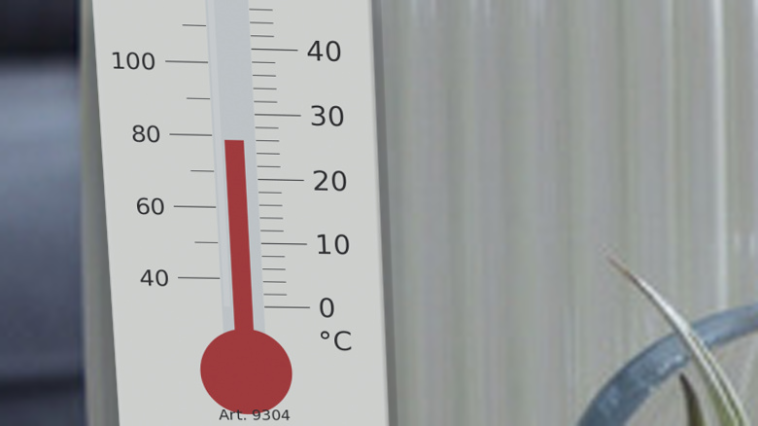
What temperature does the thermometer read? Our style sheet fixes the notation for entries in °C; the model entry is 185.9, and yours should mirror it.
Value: 26
